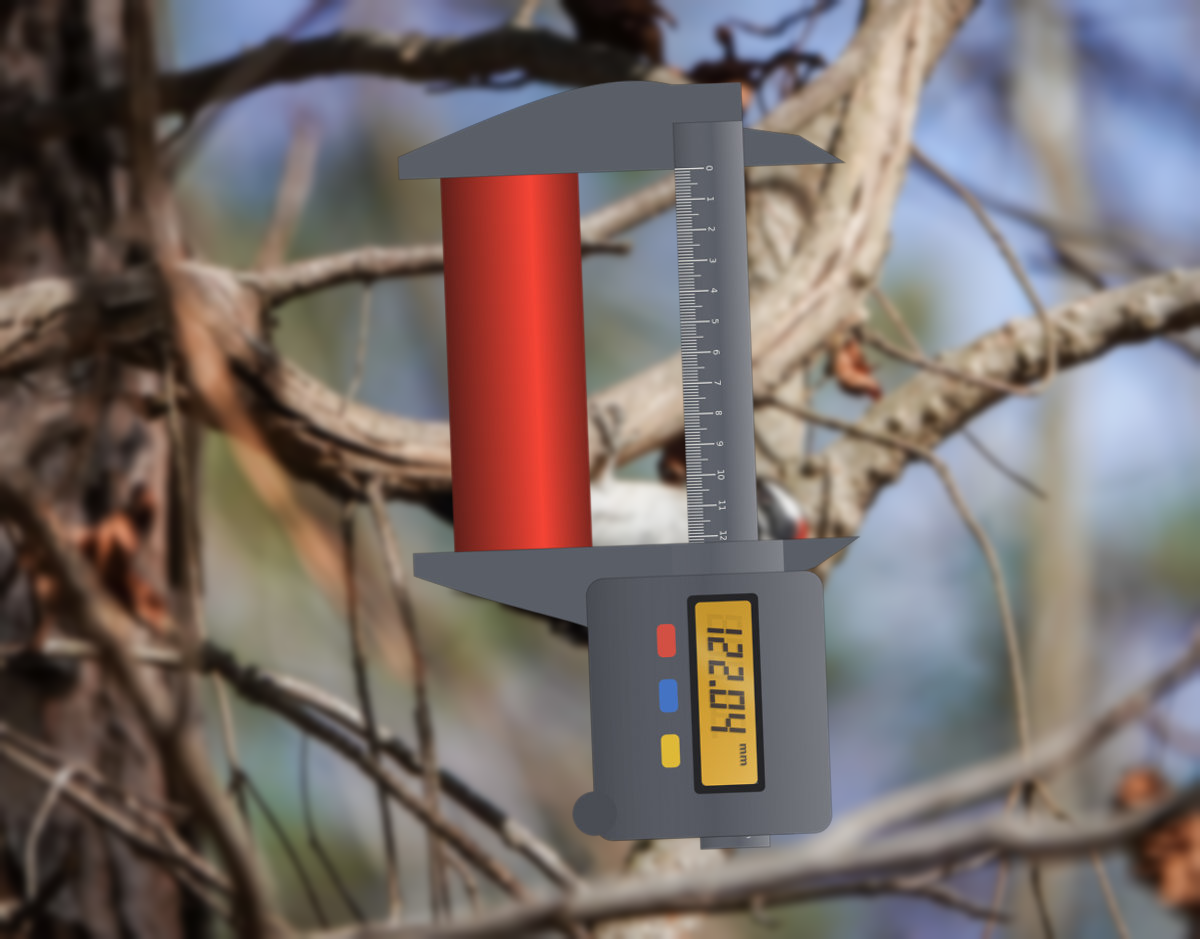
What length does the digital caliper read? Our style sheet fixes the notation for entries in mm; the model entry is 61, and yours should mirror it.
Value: 122.04
